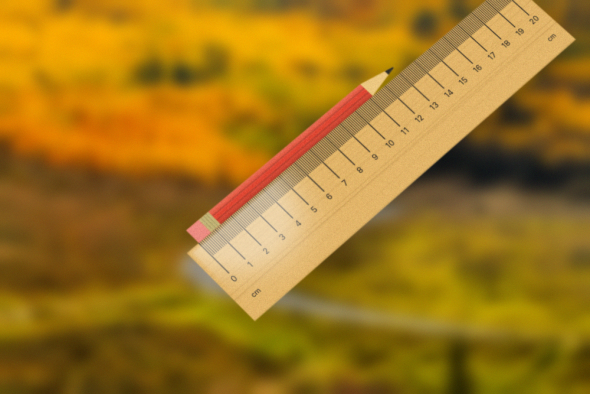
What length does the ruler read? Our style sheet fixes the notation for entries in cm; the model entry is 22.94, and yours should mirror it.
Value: 13
